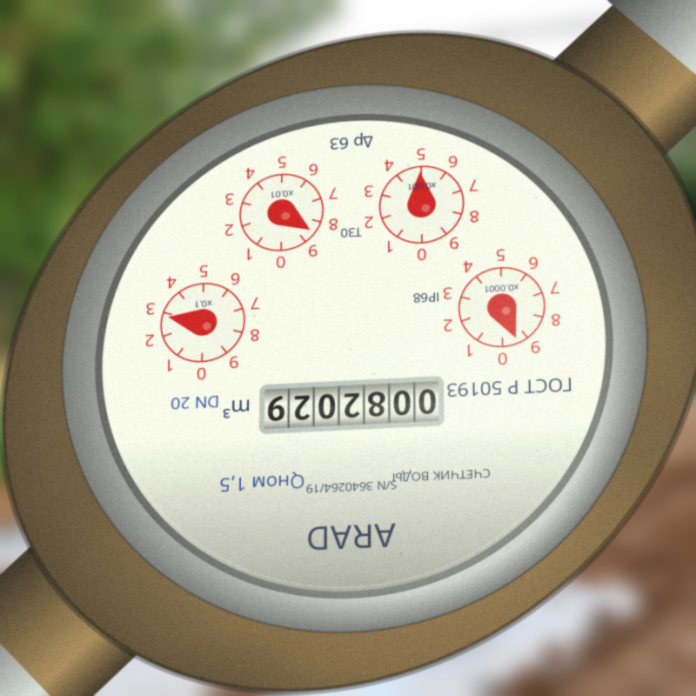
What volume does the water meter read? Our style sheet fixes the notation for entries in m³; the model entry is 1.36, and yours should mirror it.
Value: 82029.2849
